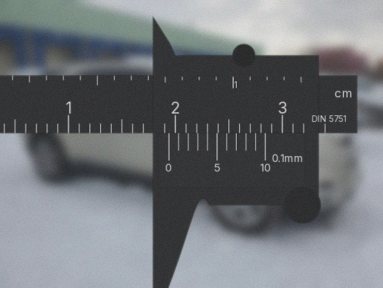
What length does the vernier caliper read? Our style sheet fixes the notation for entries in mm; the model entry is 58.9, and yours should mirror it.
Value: 19.4
